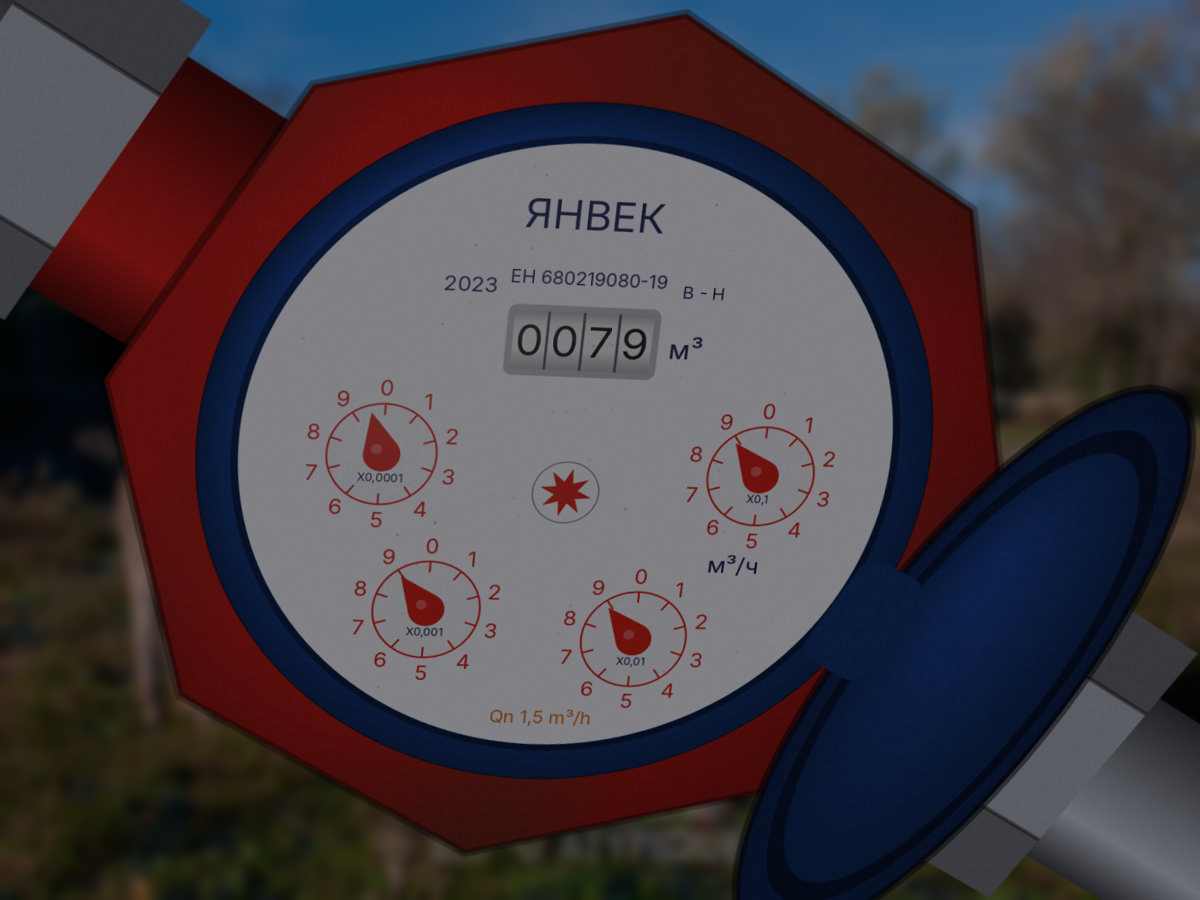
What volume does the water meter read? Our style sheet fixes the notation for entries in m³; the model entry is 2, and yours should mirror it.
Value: 79.8889
